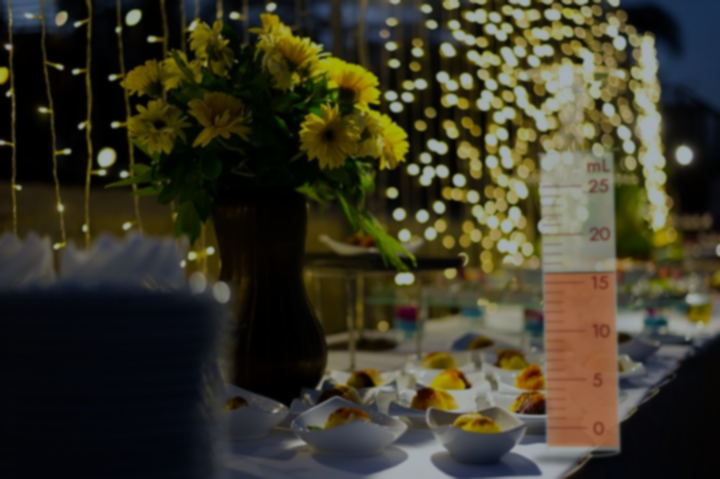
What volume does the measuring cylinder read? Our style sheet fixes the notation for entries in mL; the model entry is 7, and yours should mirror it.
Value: 16
